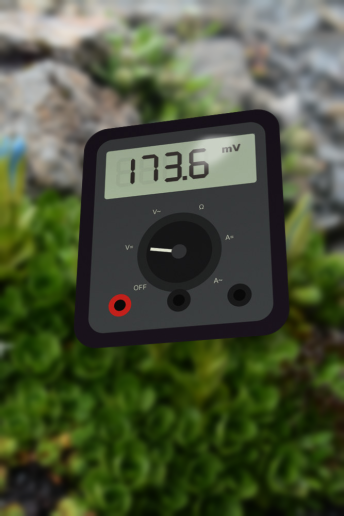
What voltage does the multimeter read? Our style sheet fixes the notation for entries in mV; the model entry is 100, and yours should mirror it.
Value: 173.6
